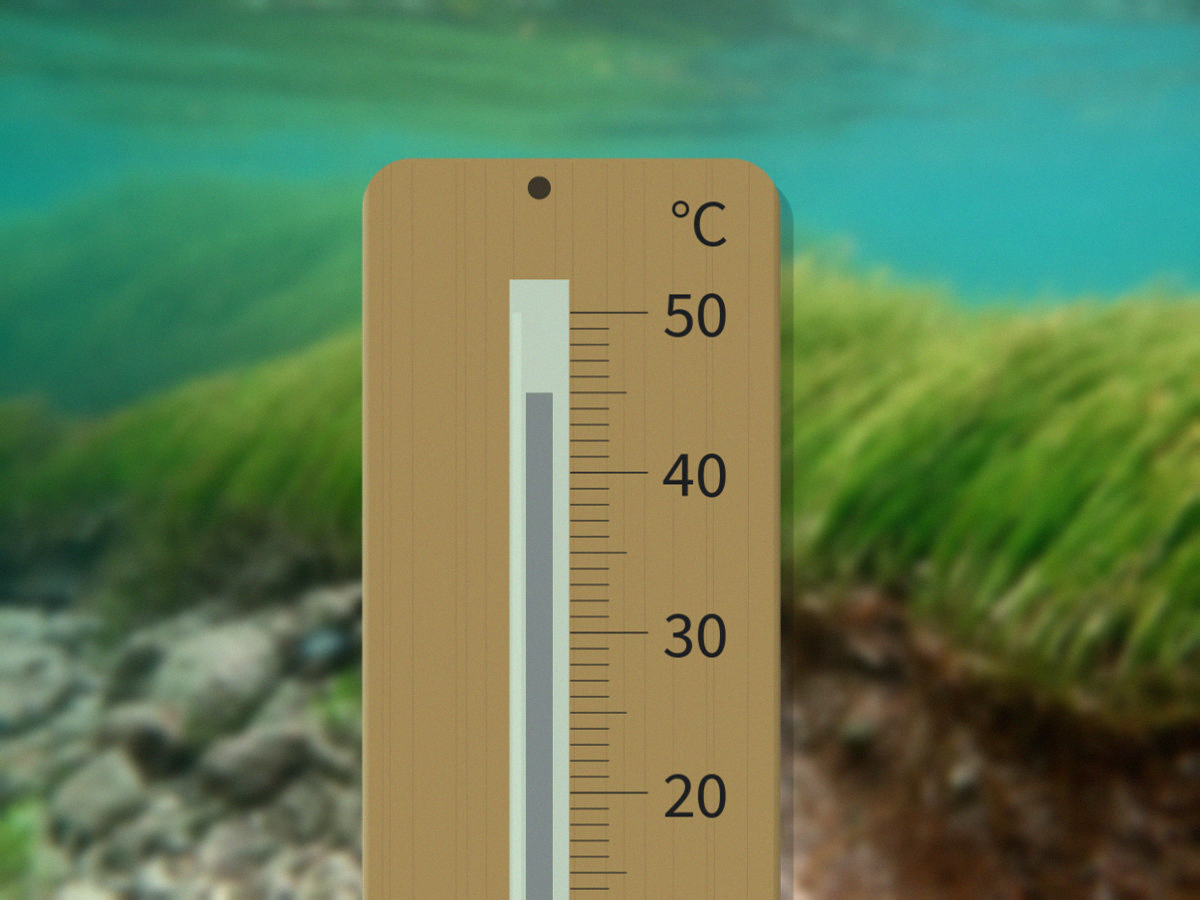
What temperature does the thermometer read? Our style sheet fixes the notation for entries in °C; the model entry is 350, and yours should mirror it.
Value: 45
